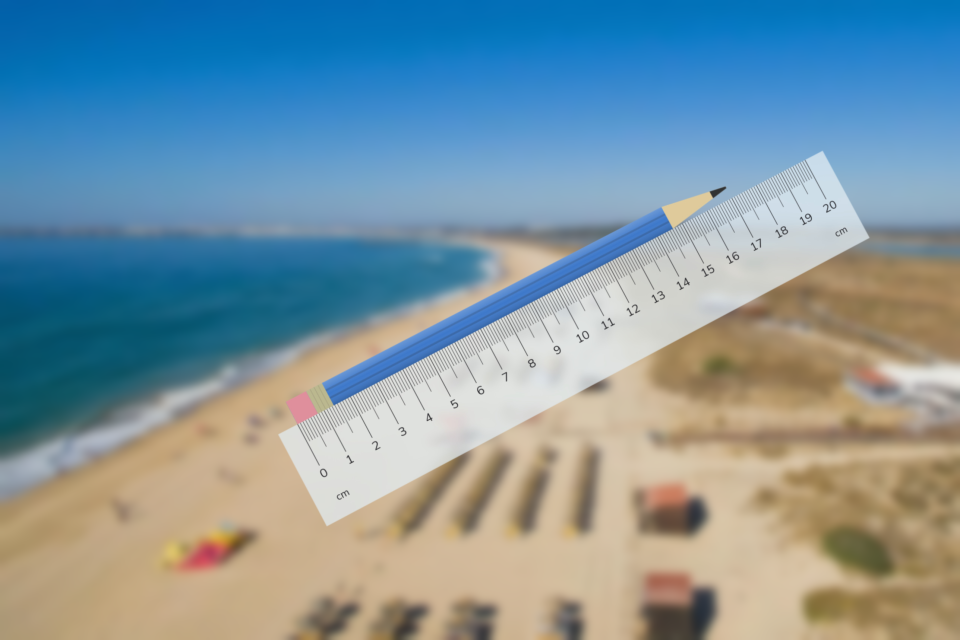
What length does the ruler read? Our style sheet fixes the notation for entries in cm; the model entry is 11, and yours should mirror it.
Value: 17
